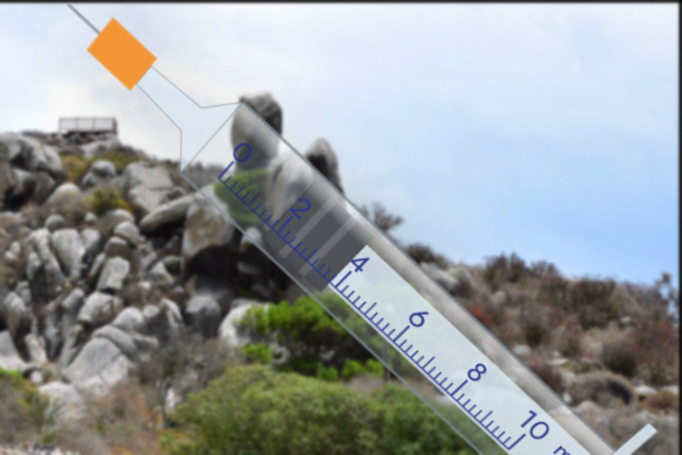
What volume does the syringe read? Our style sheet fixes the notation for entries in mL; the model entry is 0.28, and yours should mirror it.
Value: 1.8
